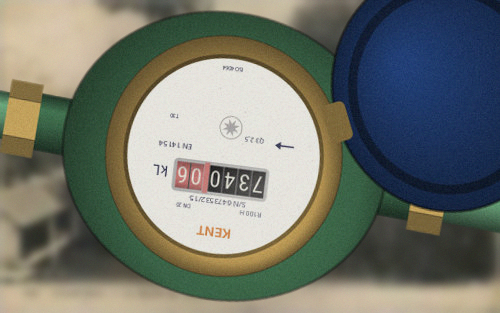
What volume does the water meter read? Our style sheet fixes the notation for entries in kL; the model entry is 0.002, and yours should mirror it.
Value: 7340.06
